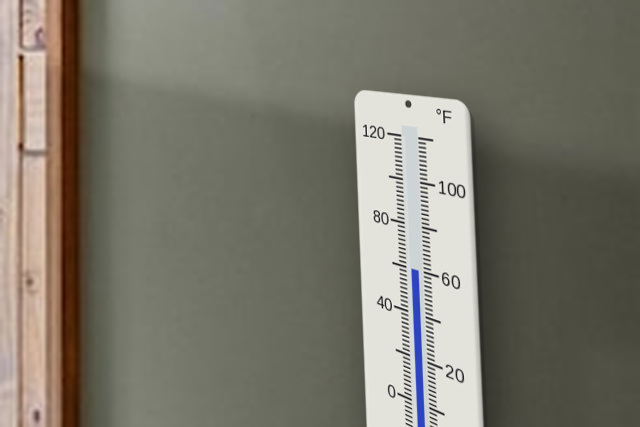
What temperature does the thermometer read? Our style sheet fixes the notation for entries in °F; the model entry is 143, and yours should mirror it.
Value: 60
